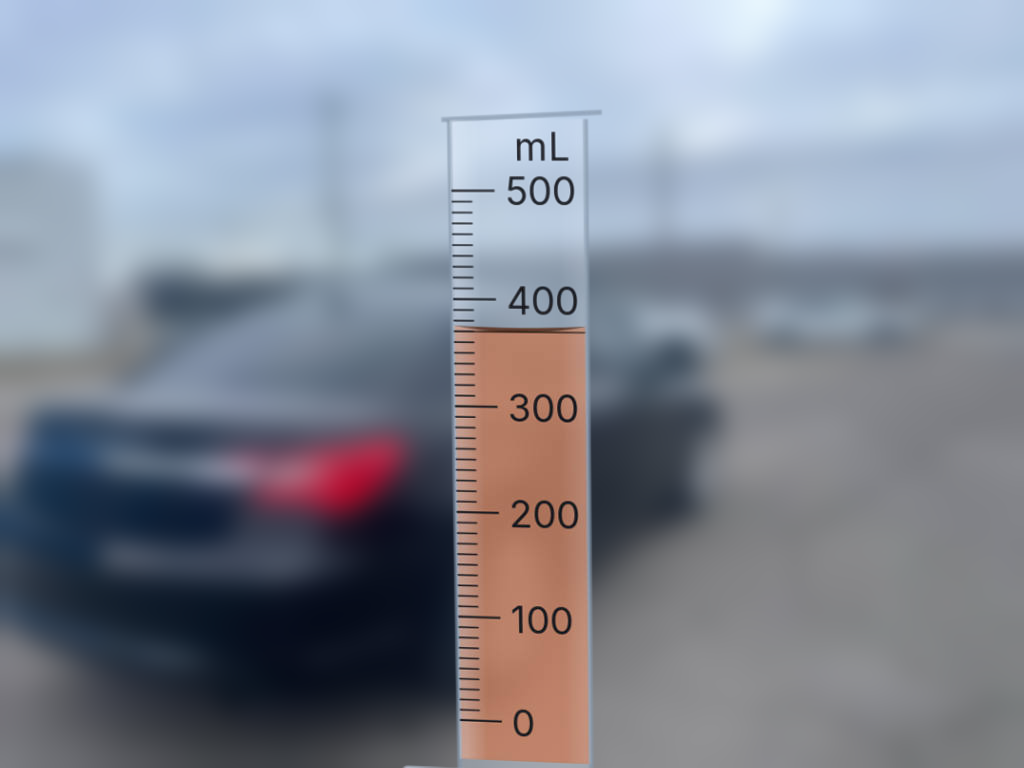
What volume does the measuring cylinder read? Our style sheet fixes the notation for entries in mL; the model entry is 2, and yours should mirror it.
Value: 370
